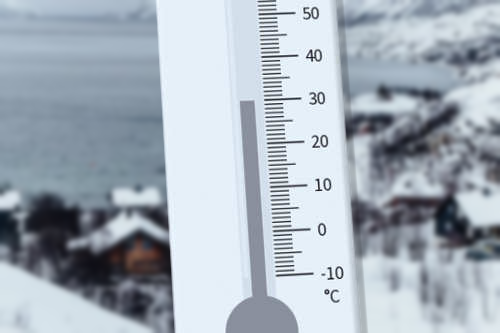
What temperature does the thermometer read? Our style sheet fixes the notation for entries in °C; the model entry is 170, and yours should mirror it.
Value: 30
